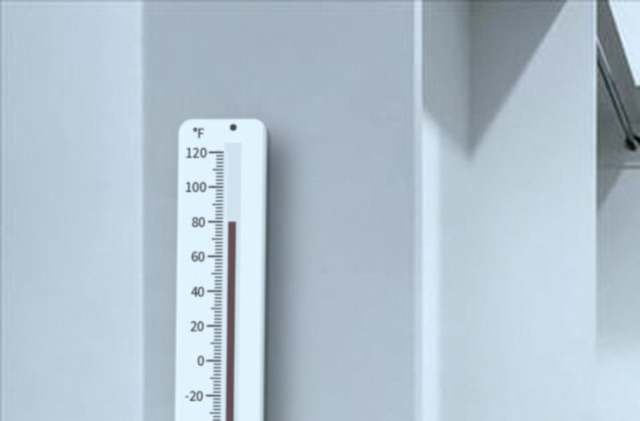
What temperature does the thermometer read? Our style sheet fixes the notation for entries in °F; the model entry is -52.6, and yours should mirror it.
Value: 80
